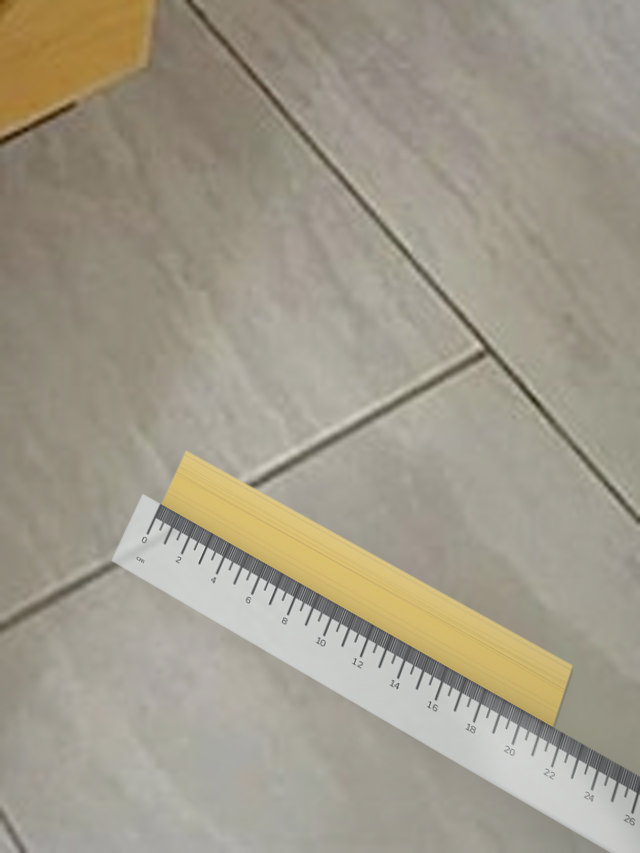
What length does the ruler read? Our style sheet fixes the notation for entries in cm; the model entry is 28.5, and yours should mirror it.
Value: 21.5
